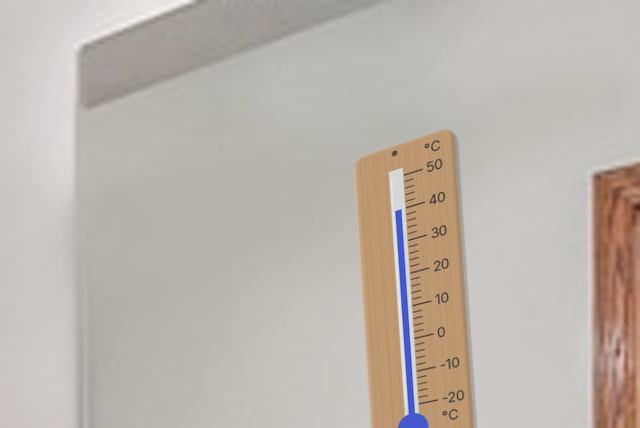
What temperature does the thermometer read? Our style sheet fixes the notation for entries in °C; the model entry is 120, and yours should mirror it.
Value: 40
